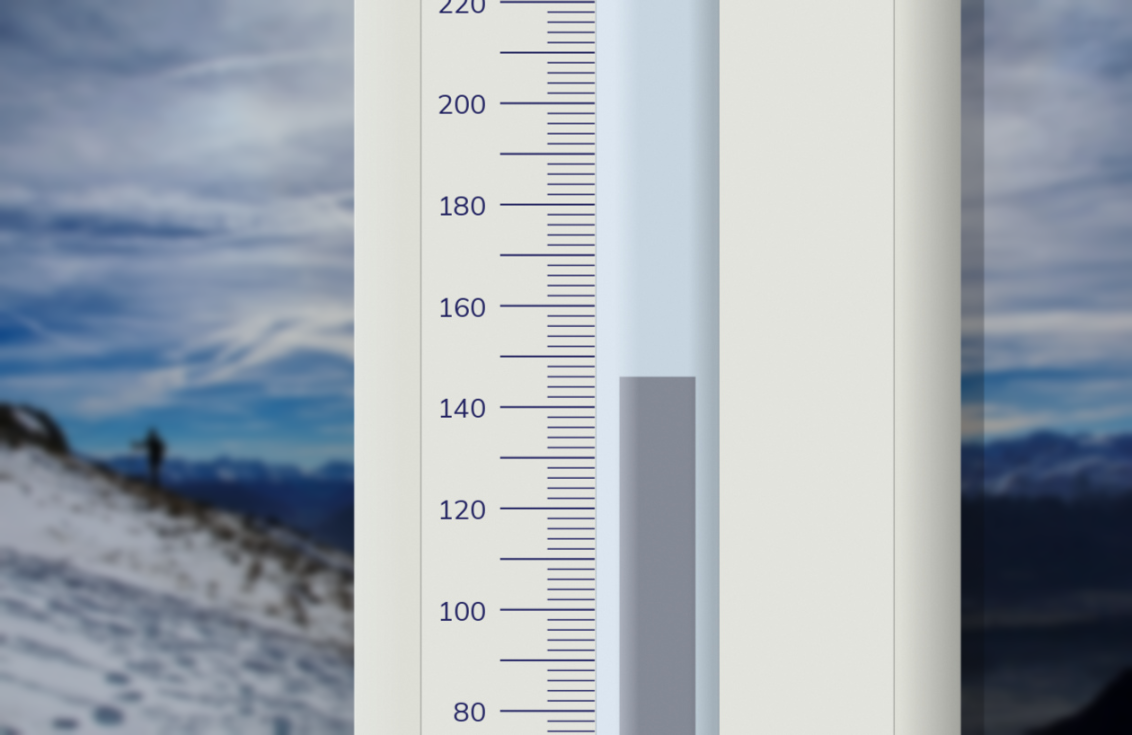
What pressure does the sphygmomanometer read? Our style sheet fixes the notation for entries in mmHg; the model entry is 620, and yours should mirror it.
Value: 146
